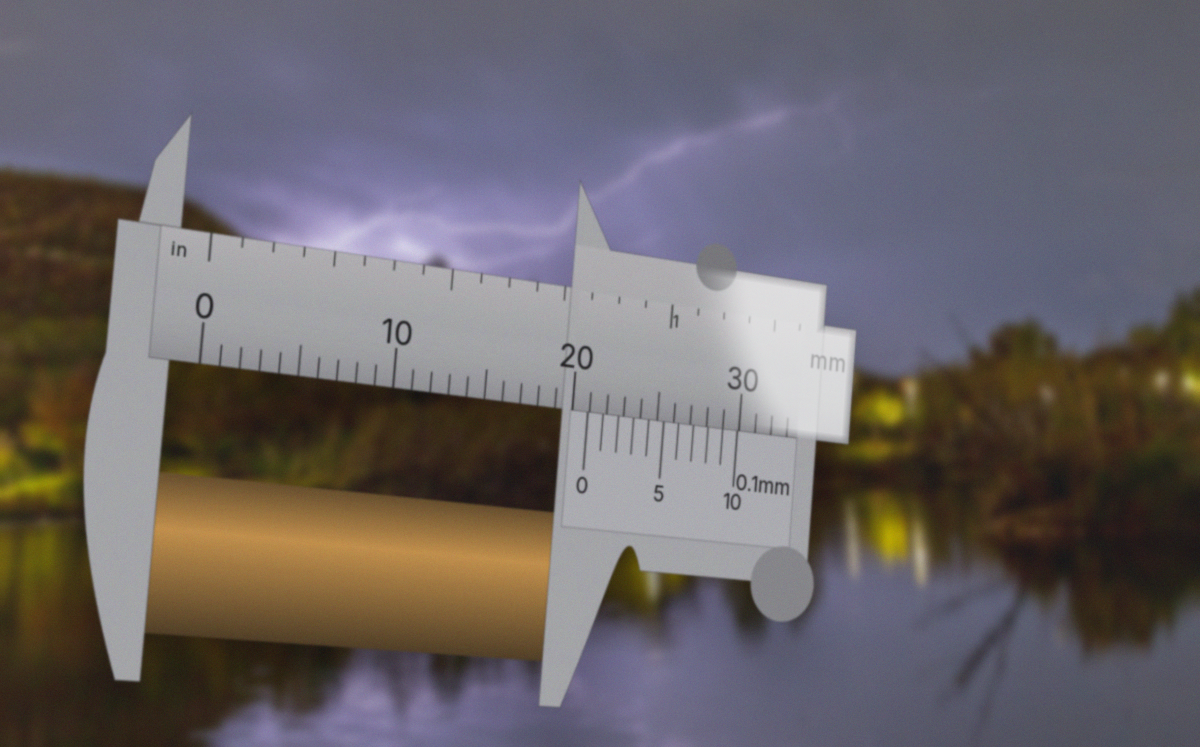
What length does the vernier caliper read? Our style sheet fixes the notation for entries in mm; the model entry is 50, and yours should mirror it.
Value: 20.9
